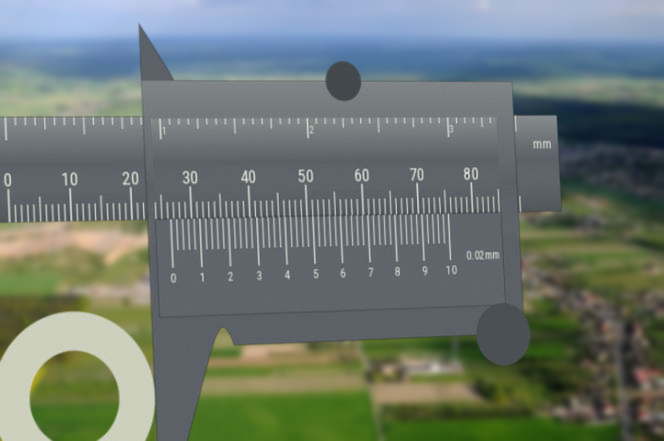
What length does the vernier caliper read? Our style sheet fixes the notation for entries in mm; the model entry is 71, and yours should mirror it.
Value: 26.5
